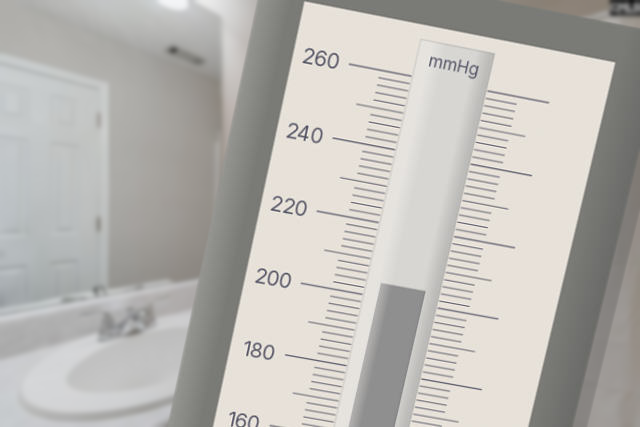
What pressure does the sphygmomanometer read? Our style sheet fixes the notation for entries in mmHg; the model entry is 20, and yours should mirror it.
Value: 204
